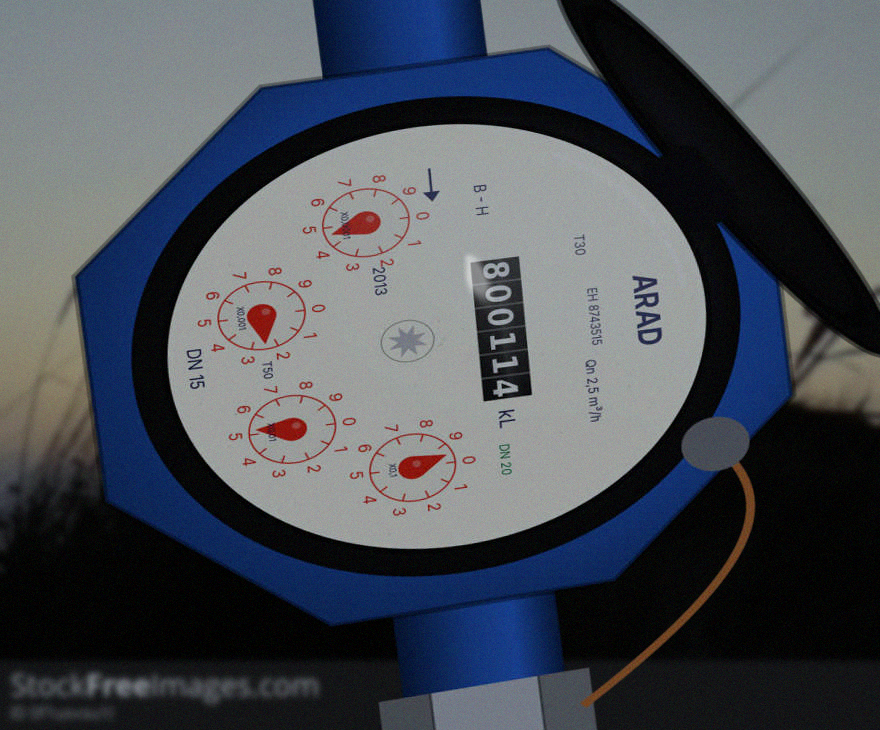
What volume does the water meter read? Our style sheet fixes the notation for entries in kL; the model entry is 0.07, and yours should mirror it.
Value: 800113.9524
